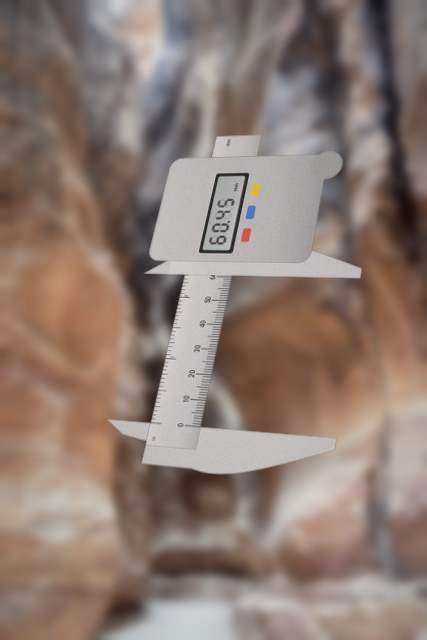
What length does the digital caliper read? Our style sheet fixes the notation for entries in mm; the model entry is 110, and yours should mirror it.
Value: 60.45
